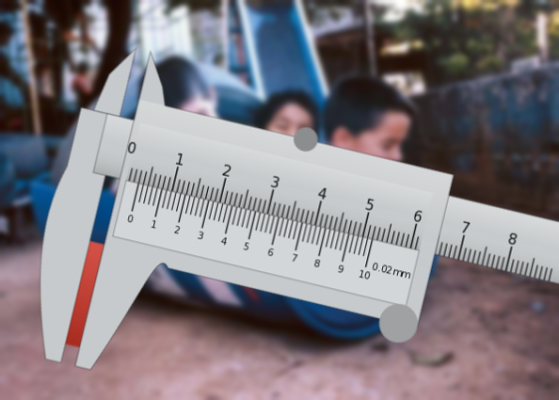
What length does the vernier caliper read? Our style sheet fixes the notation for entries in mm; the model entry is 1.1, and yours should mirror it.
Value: 3.0
